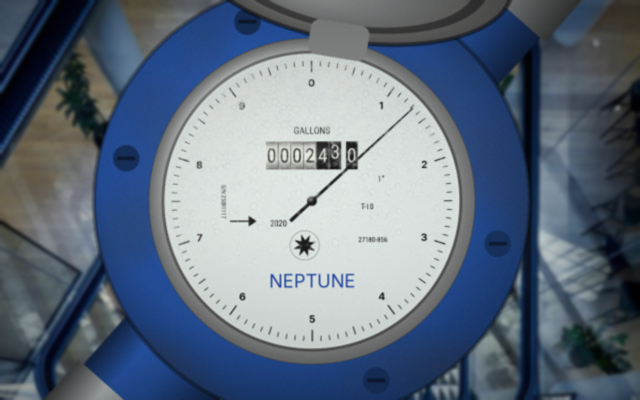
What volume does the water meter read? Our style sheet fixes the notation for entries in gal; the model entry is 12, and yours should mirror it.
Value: 2431.3
